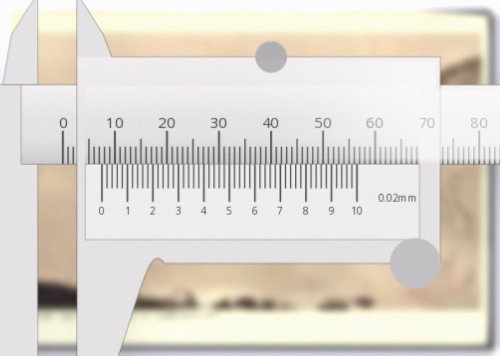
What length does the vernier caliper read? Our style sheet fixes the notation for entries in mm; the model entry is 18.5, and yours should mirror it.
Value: 7.5
